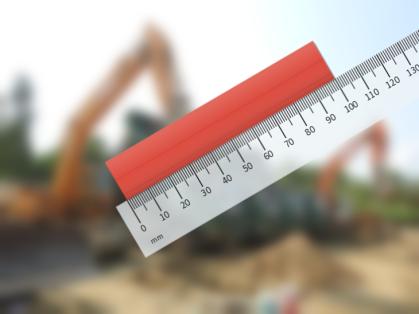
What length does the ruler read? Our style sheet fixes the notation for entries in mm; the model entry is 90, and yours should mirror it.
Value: 100
